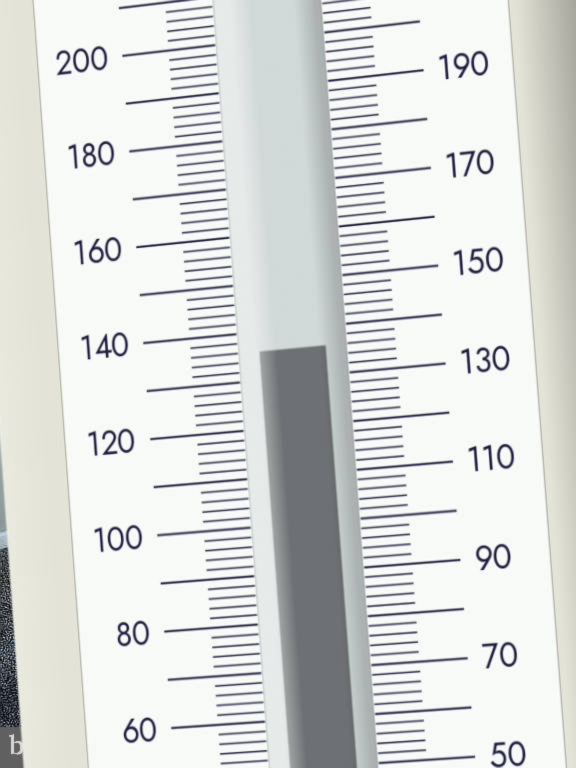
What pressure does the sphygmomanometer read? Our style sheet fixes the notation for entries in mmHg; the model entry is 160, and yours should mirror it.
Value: 136
